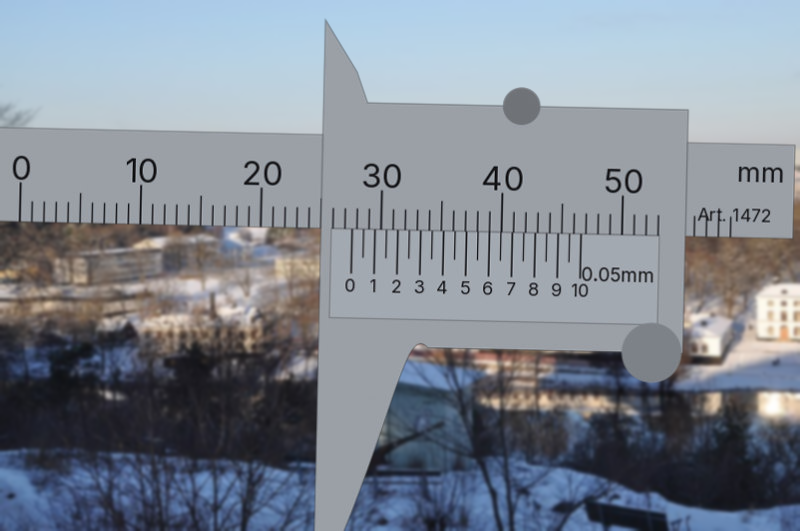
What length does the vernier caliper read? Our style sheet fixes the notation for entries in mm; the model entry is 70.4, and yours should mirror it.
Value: 27.6
